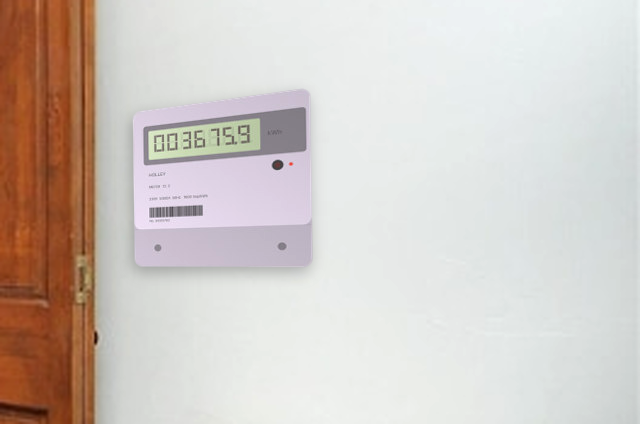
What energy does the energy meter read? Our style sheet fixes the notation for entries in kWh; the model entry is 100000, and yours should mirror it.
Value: 3675.9
